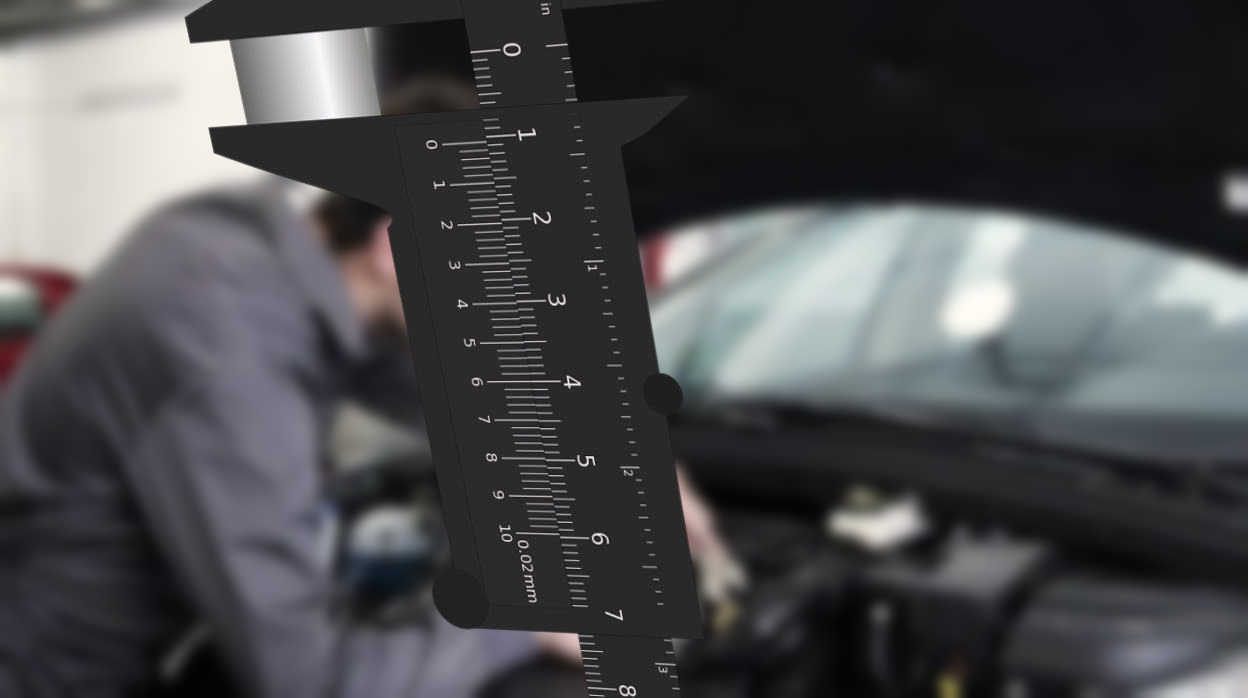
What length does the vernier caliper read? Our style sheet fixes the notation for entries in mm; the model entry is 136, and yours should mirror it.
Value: 10.6
